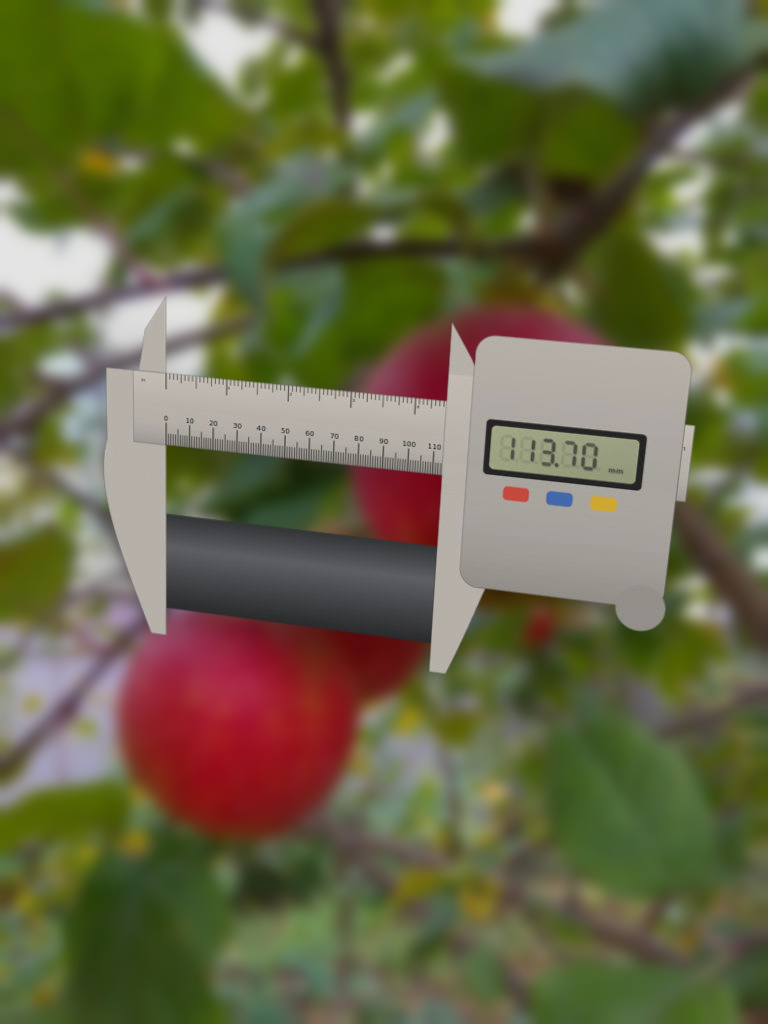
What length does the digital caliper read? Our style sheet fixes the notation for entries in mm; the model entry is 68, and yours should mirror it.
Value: 113.70
